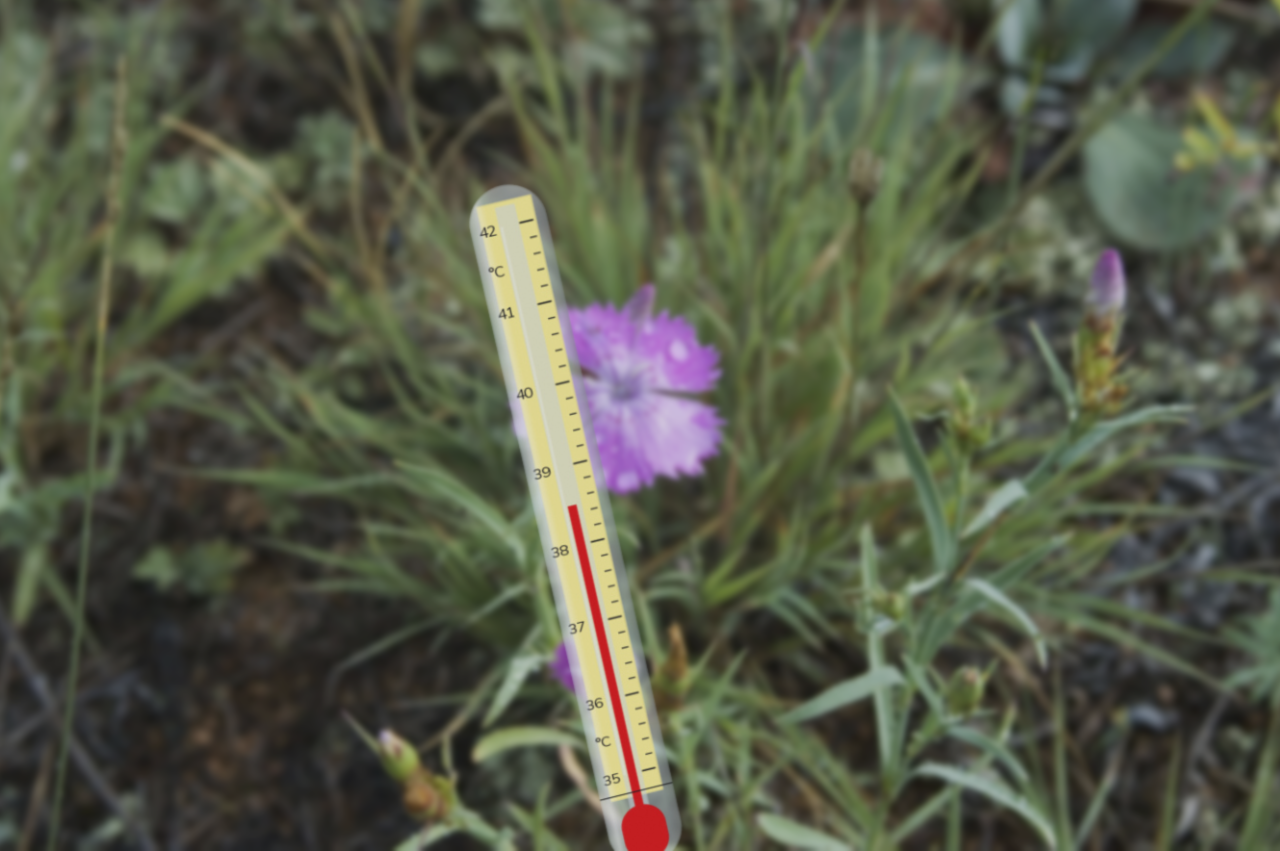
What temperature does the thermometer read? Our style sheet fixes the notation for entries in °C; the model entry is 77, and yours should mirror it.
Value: 38.5
